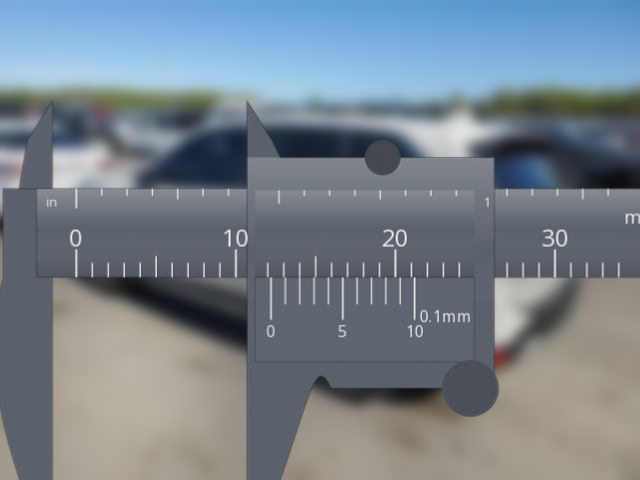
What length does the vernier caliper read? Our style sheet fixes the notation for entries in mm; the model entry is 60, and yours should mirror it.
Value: 12.2
